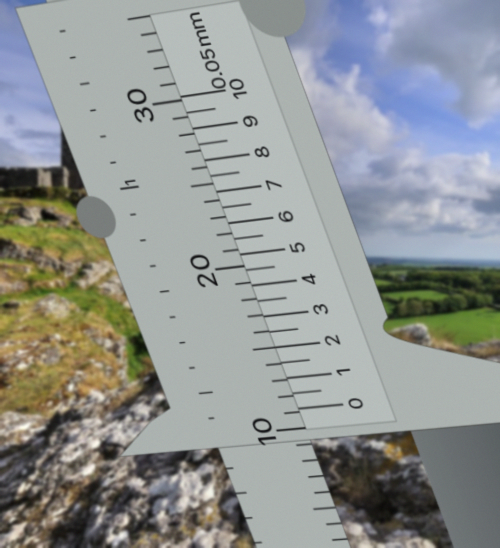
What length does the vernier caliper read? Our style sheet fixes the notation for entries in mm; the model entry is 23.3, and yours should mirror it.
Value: 11.2
